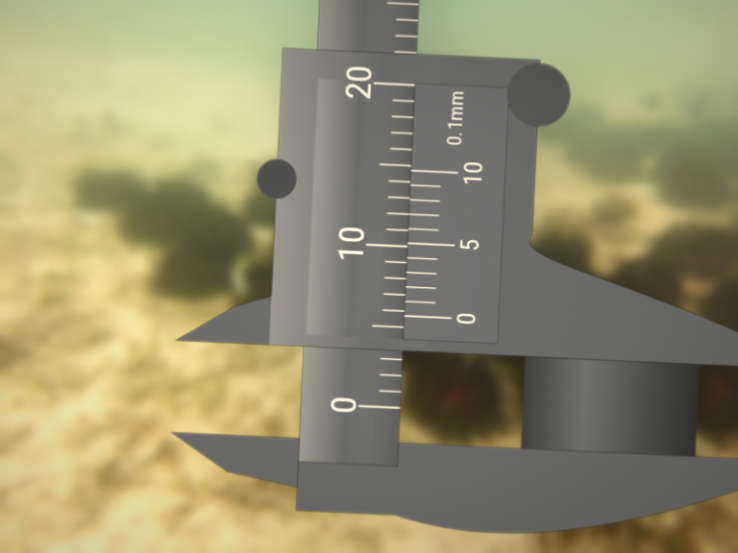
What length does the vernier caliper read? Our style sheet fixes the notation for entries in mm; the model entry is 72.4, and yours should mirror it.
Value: 5.7
